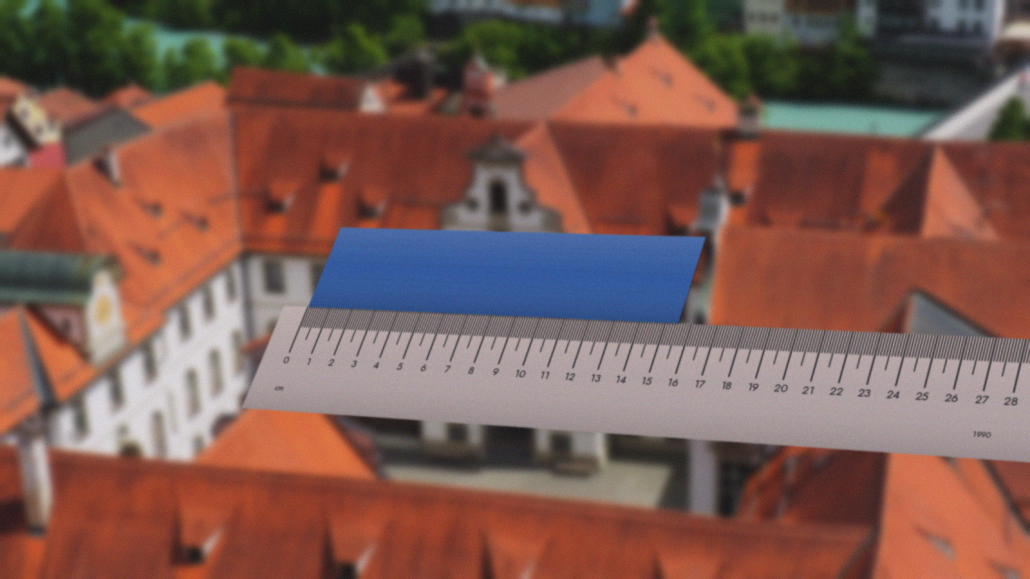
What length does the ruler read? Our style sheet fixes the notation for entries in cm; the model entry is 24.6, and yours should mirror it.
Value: 15.5
